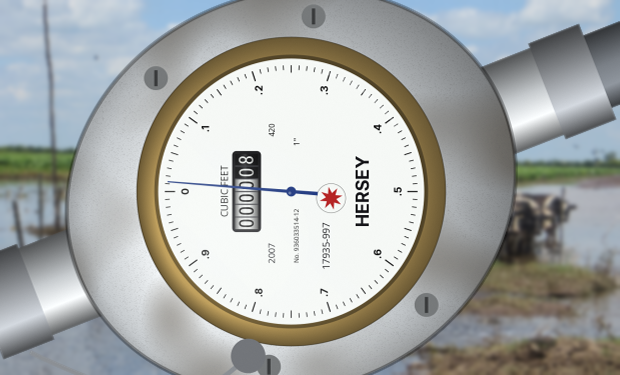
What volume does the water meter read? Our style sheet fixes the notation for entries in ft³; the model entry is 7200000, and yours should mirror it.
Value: 8.01
